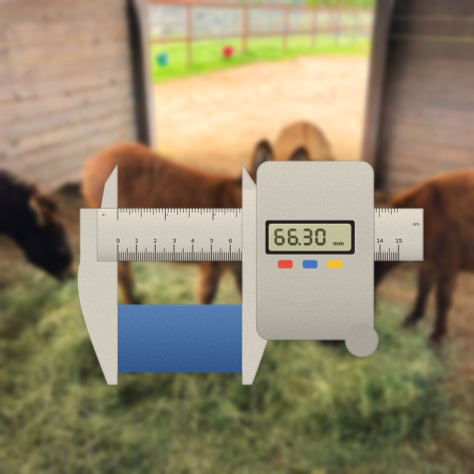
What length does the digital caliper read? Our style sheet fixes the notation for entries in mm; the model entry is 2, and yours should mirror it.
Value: 66.30
